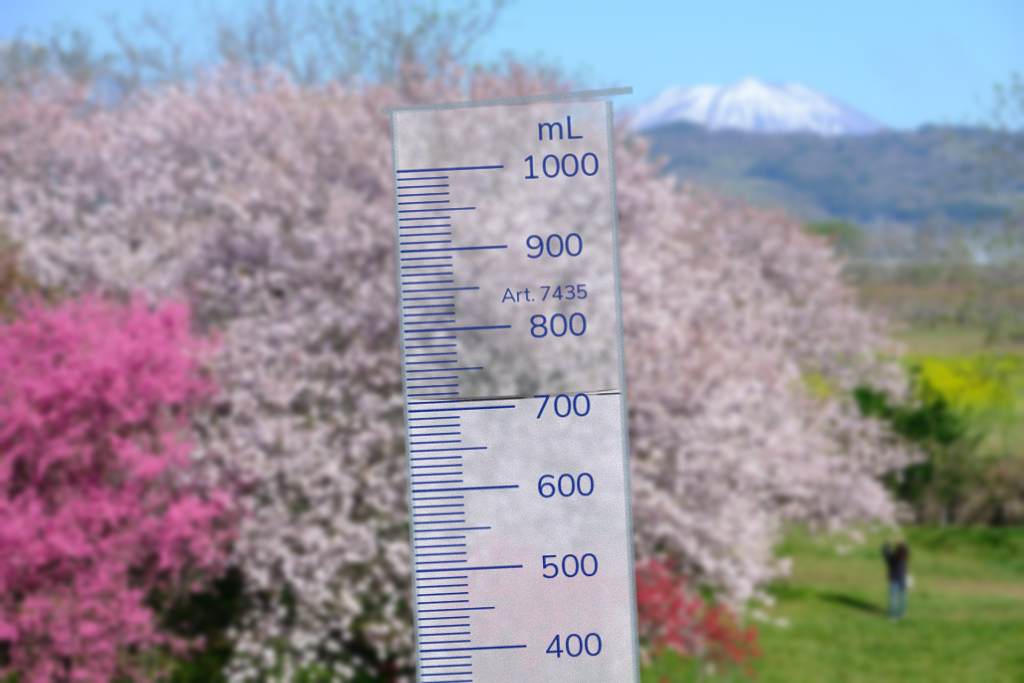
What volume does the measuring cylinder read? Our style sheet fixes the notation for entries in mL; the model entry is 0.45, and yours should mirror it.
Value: 710
